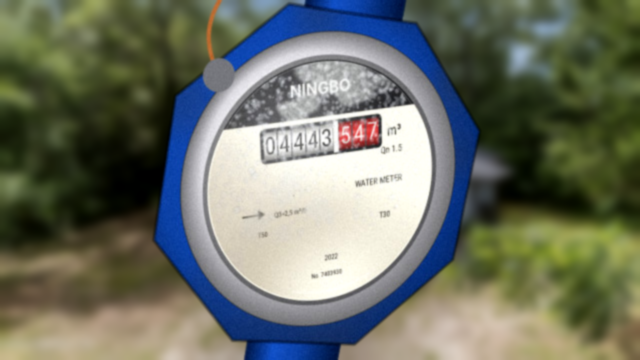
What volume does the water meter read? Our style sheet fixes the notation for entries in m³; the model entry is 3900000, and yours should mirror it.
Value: 4443.547
